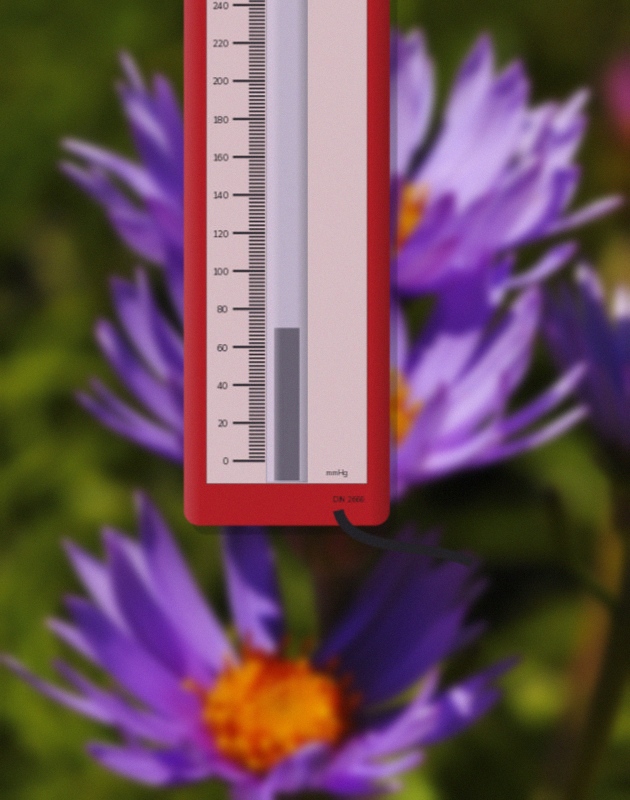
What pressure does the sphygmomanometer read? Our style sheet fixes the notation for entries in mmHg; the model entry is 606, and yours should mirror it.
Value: 70
